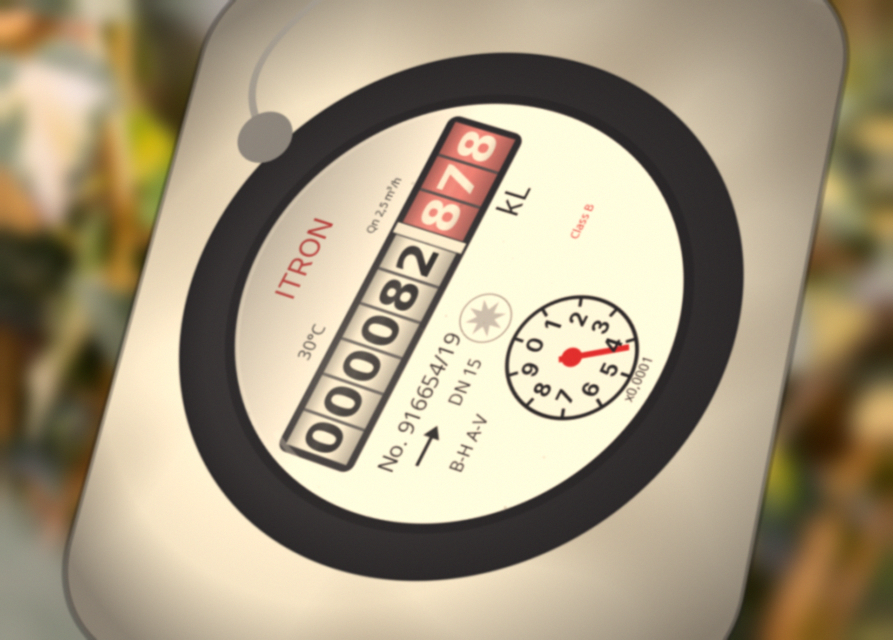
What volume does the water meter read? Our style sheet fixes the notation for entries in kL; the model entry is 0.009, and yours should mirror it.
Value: 82.8784
